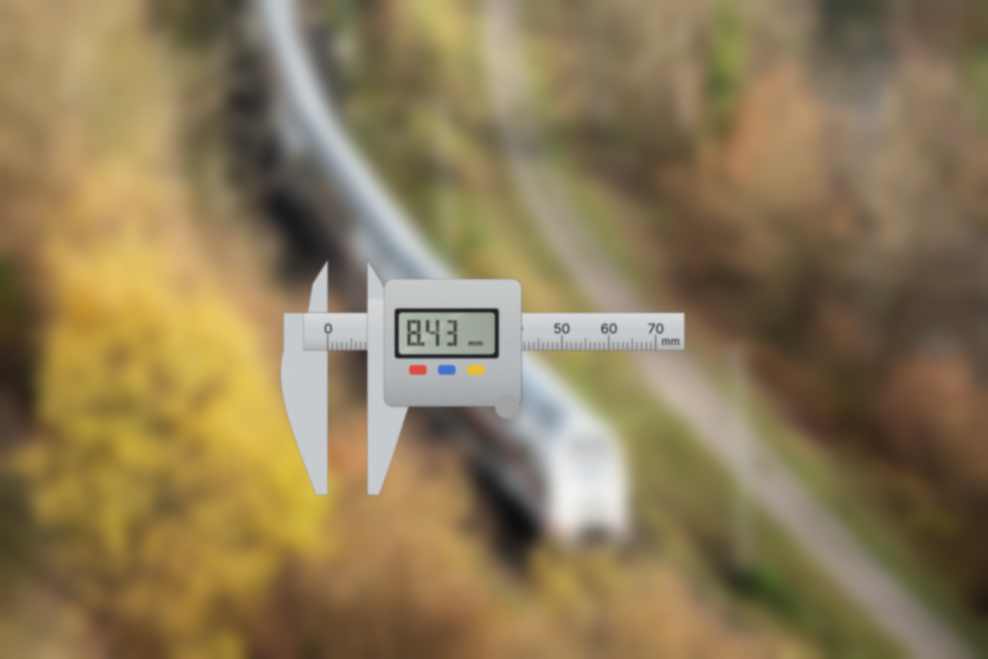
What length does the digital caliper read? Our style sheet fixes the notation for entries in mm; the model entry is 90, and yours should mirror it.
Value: 8.43
